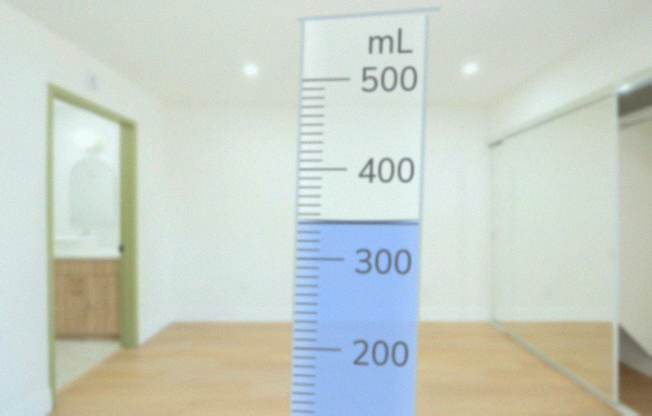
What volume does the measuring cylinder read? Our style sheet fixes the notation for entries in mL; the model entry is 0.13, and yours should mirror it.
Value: 340
